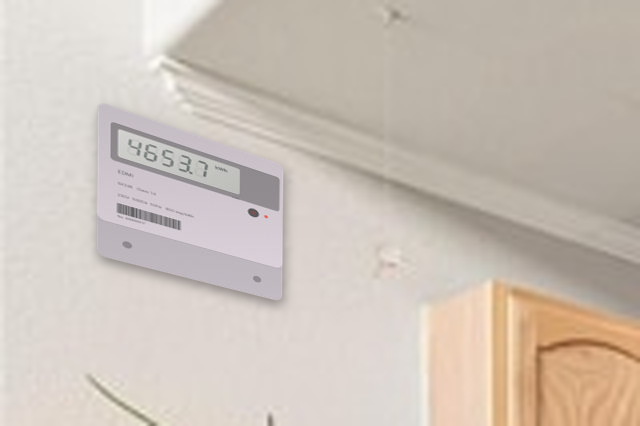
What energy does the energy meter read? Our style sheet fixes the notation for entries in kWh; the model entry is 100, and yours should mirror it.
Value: 4653.7
